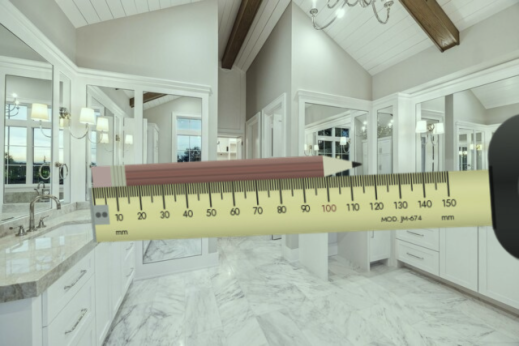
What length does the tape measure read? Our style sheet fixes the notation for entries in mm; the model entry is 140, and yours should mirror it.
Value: 115
